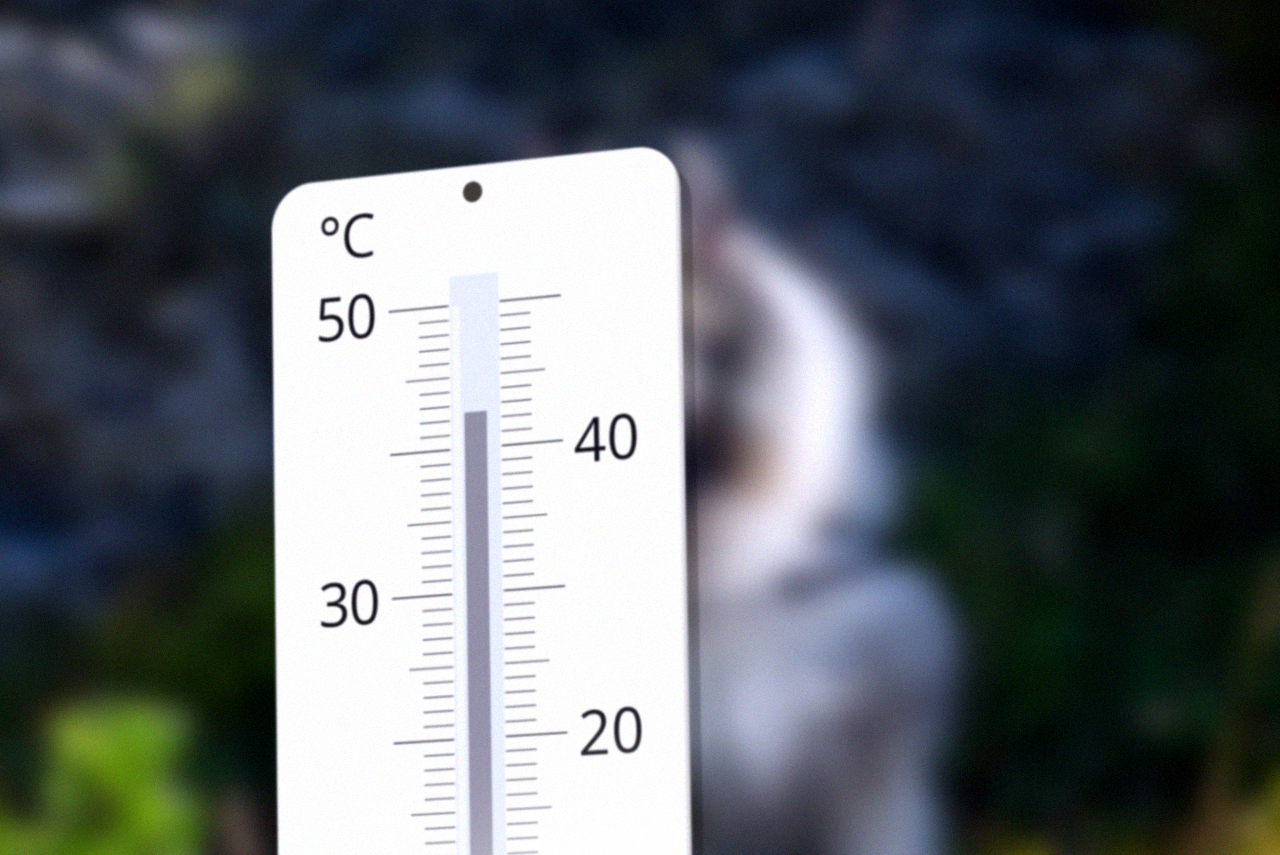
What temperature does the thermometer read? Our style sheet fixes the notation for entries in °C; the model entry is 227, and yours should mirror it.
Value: 42.5
